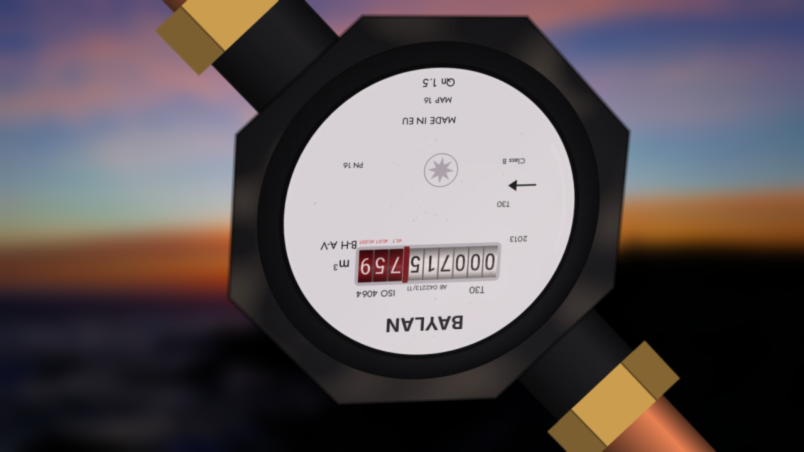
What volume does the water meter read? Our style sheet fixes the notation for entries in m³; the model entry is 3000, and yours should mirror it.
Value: 715.759
